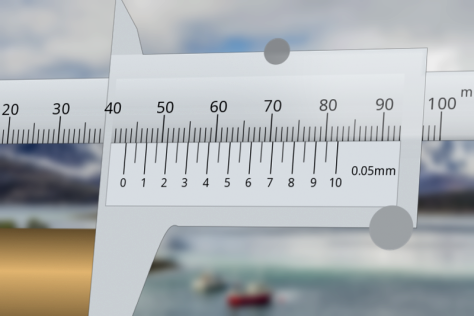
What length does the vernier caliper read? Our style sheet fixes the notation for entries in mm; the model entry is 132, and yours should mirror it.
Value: 43.2
